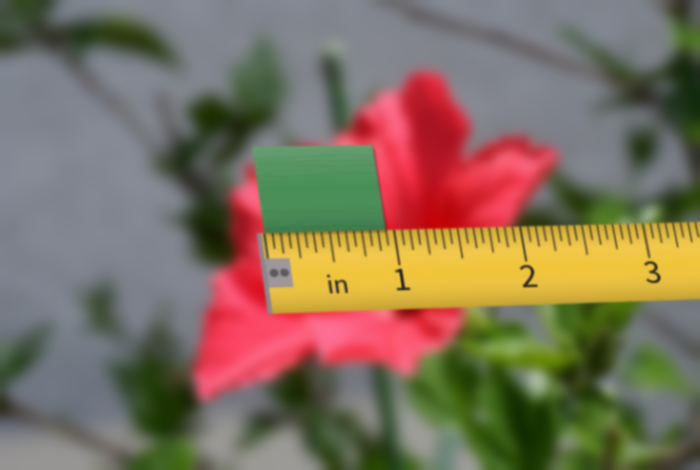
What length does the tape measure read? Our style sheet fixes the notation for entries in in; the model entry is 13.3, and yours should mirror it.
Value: 0.9375
